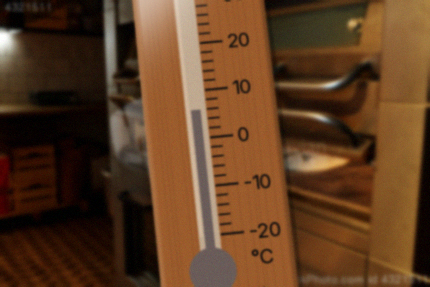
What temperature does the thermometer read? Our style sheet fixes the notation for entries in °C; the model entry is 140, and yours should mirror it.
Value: 6
